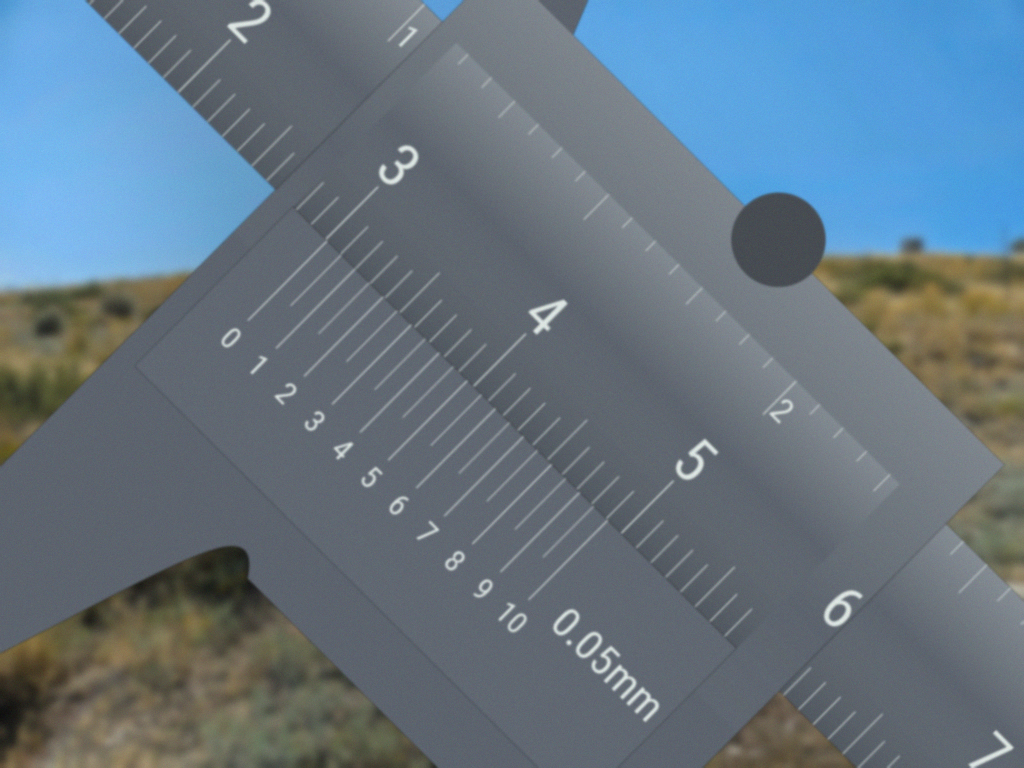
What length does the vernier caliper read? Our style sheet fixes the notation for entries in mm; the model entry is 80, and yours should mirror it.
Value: 30.1
